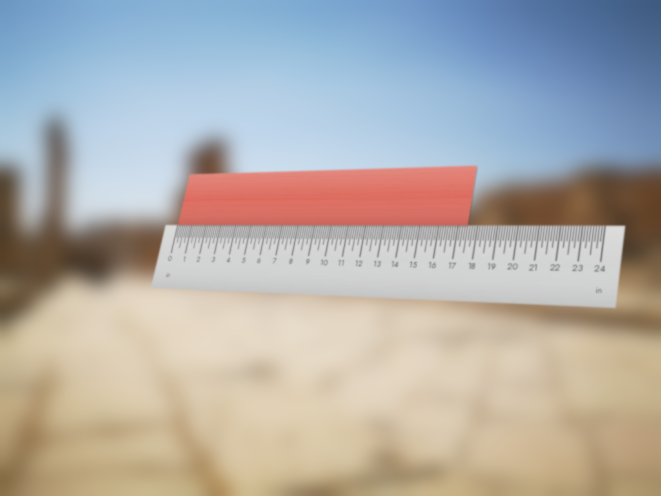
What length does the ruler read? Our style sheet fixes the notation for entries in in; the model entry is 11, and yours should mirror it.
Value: 17.5
